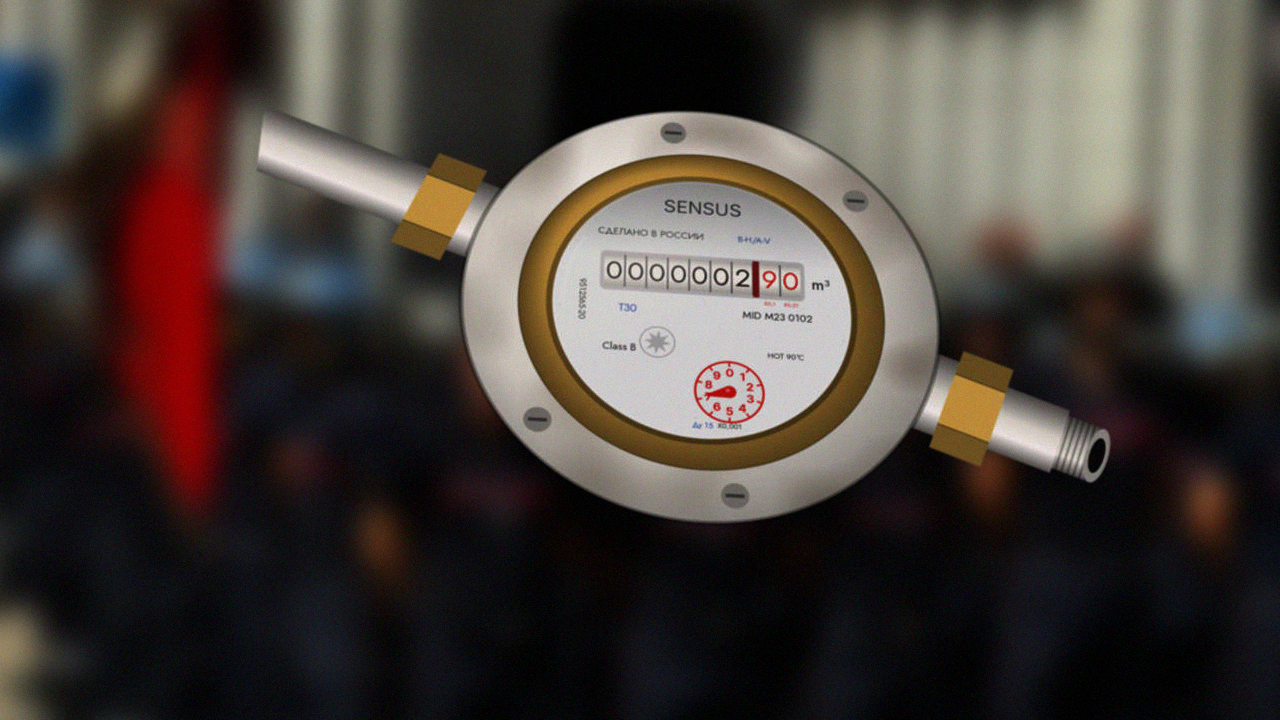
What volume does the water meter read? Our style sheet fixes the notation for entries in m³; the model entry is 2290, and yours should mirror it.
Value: 2.907
